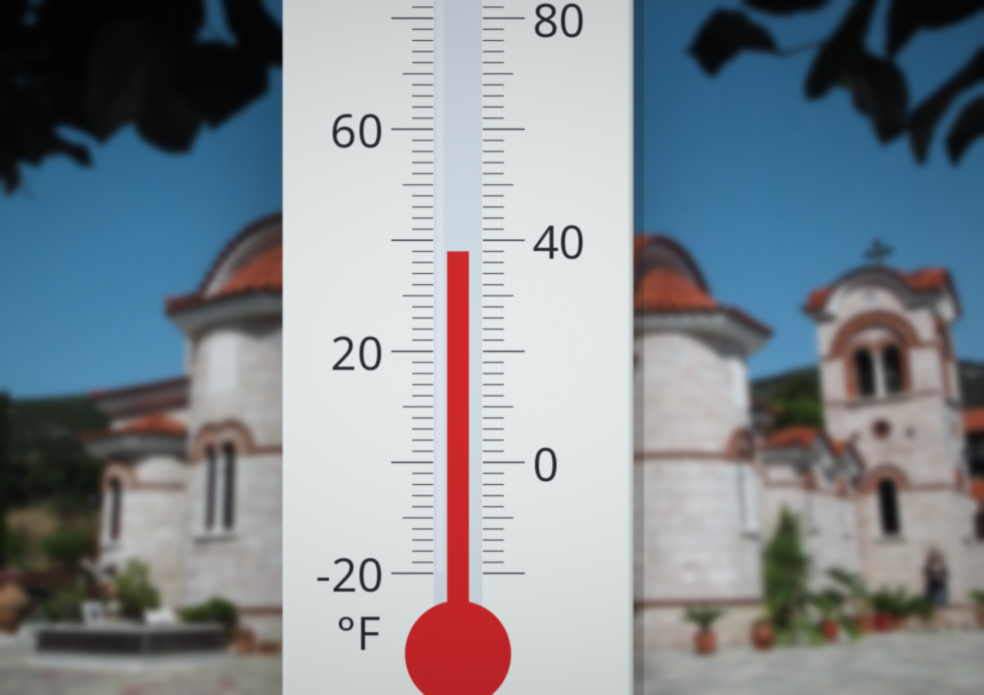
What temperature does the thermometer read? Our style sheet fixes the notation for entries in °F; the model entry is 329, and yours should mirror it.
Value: 38
